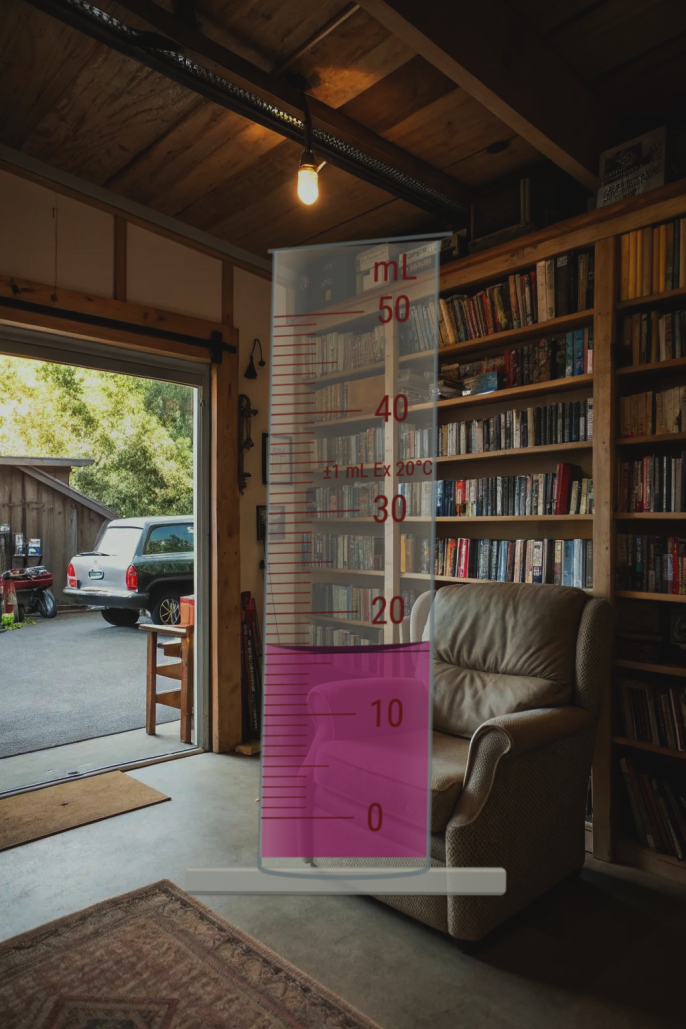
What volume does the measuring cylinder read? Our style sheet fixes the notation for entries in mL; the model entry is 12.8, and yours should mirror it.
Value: 16
